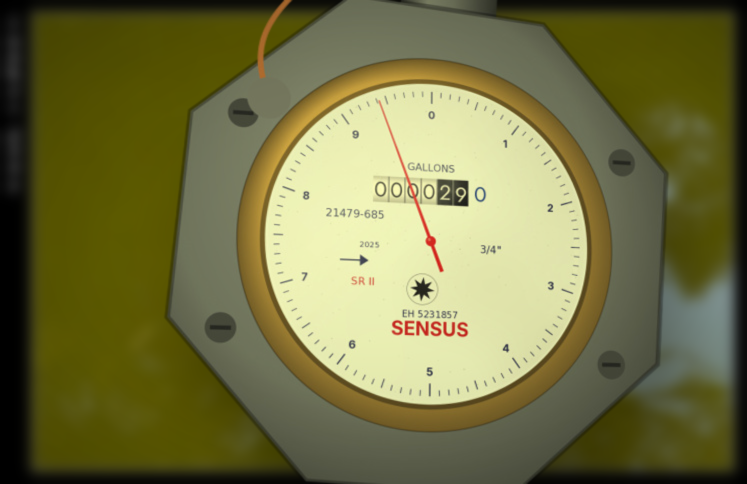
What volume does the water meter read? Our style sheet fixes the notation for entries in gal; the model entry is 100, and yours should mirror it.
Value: 289.4
